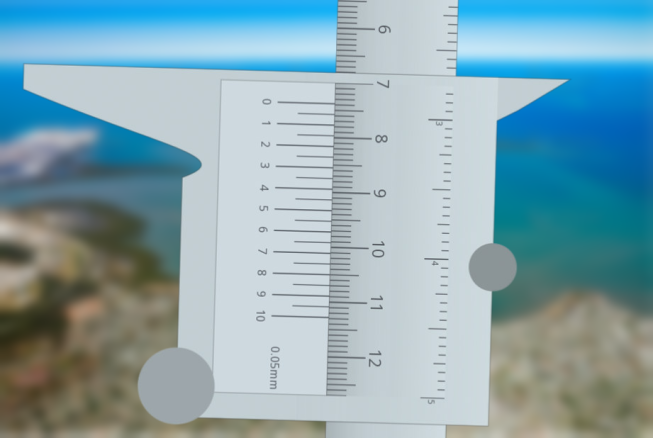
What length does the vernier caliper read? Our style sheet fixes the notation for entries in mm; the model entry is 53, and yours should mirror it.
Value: 73.8
